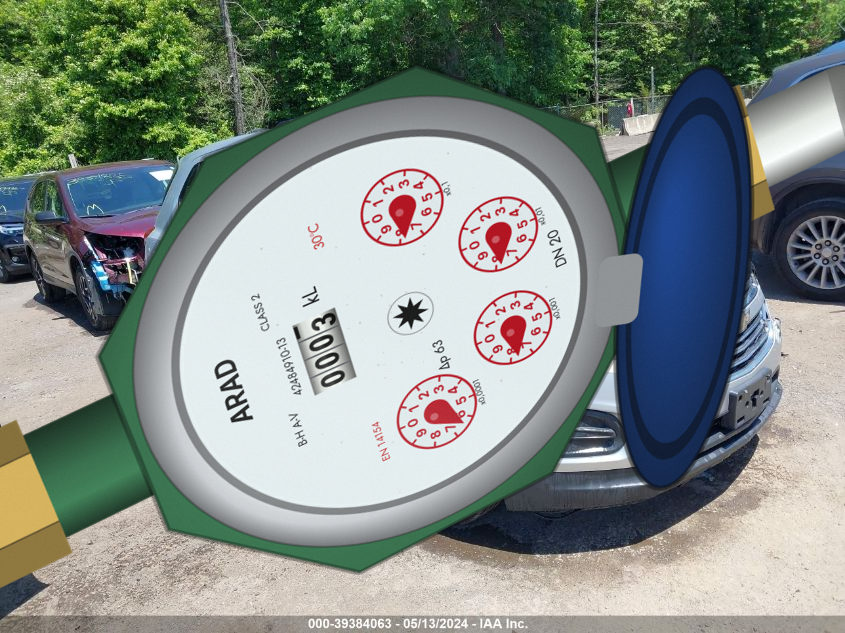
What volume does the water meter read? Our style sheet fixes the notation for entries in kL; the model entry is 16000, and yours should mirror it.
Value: 2.7776
